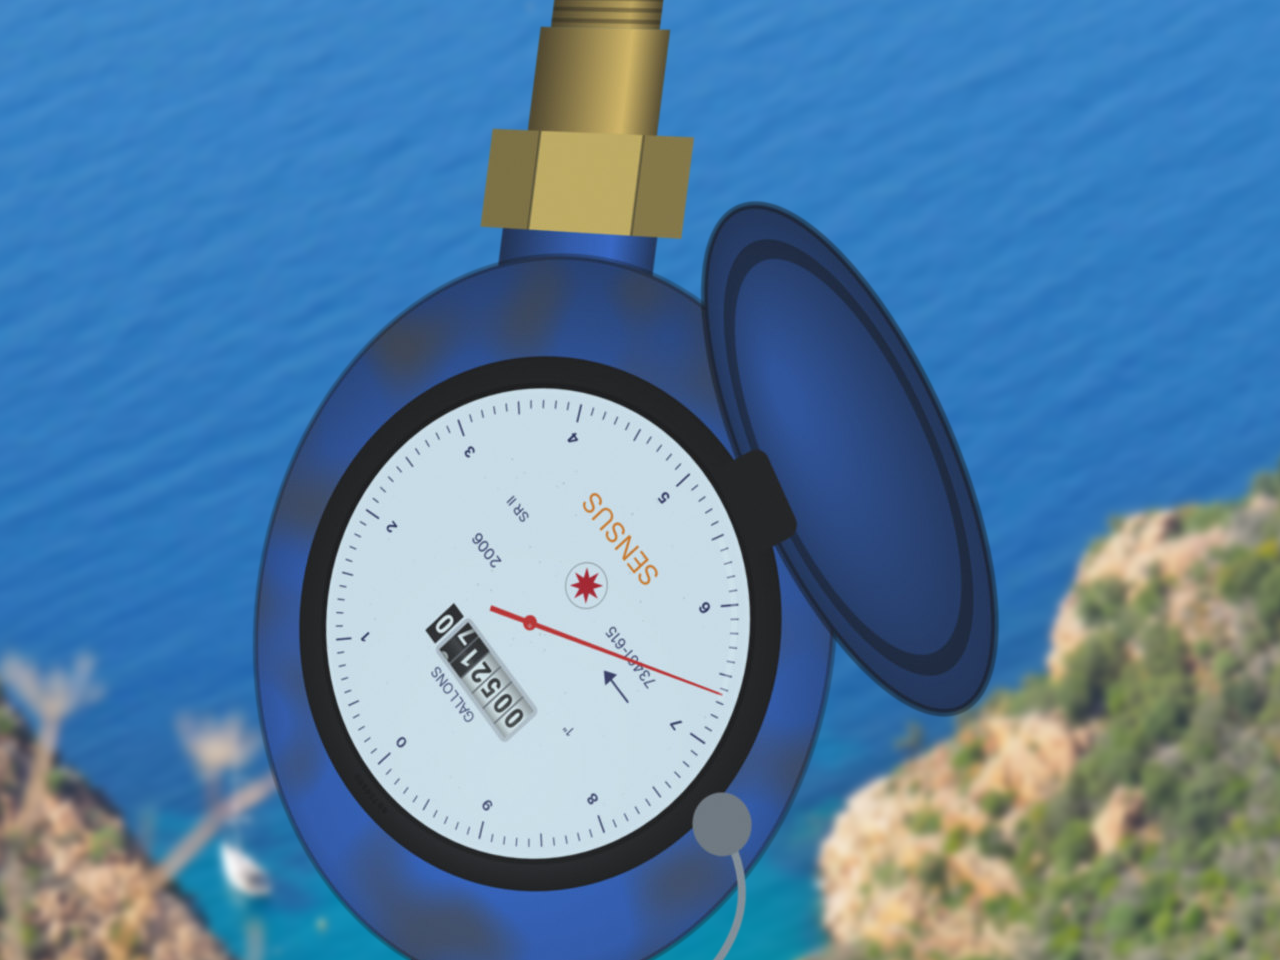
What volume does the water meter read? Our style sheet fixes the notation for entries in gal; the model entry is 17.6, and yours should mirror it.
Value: 52166.6
